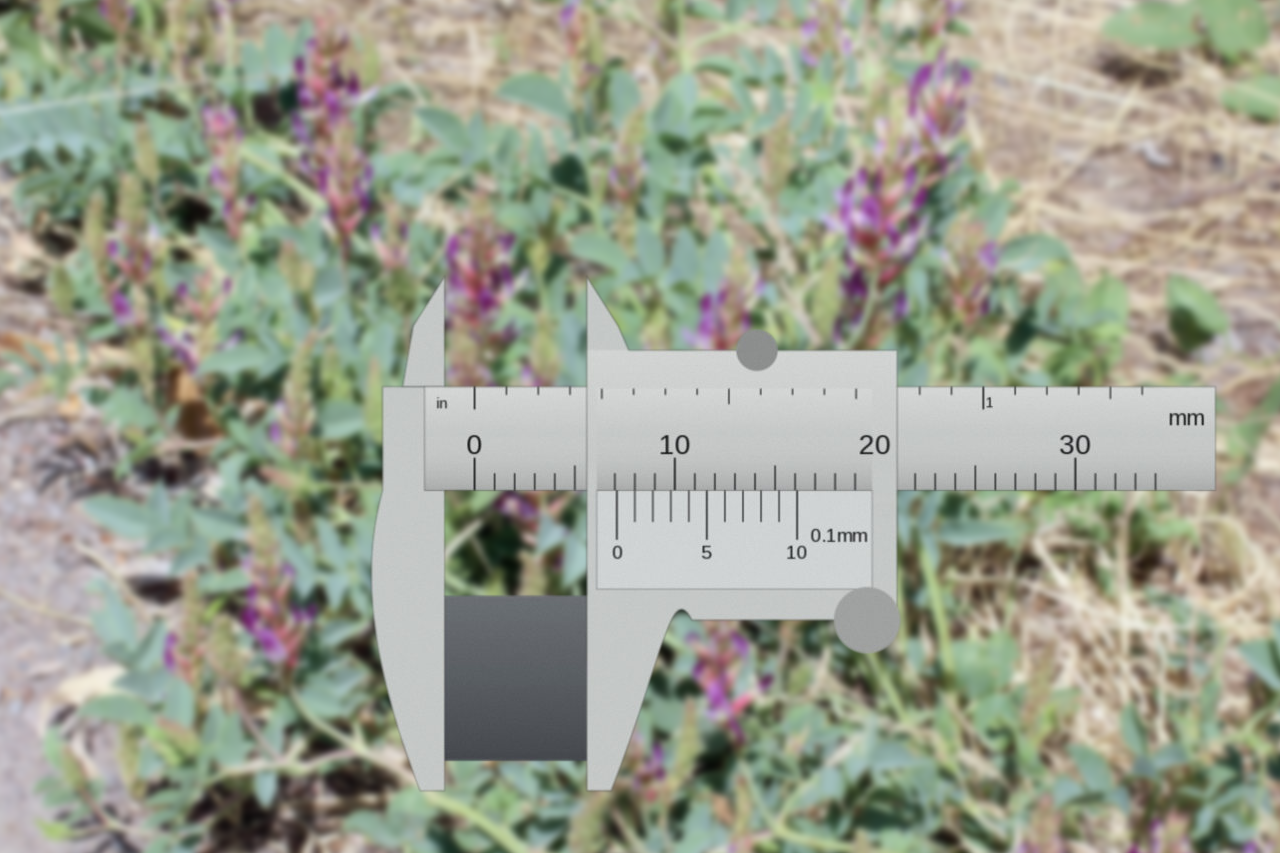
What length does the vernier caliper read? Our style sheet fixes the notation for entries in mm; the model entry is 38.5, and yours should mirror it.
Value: 7.1
